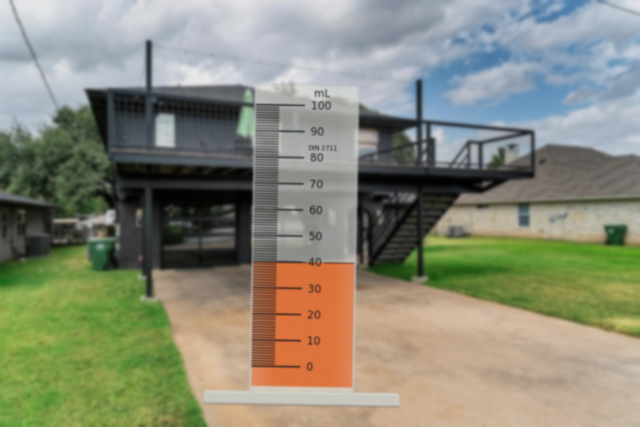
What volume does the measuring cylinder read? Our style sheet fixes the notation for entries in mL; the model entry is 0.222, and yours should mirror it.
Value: 40
